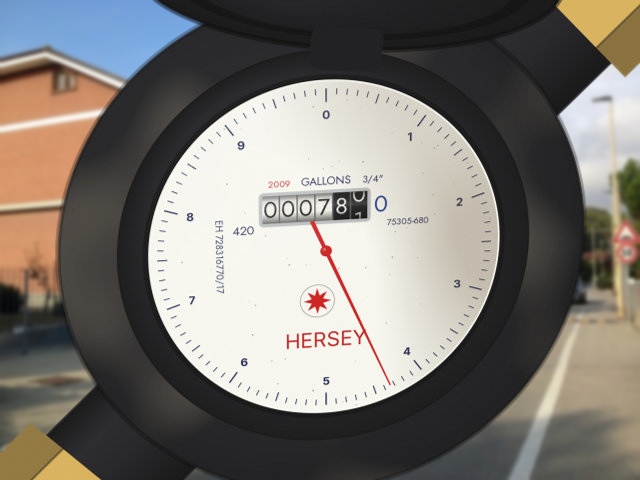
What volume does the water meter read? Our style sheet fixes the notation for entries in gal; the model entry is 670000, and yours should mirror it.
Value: 7804.3
